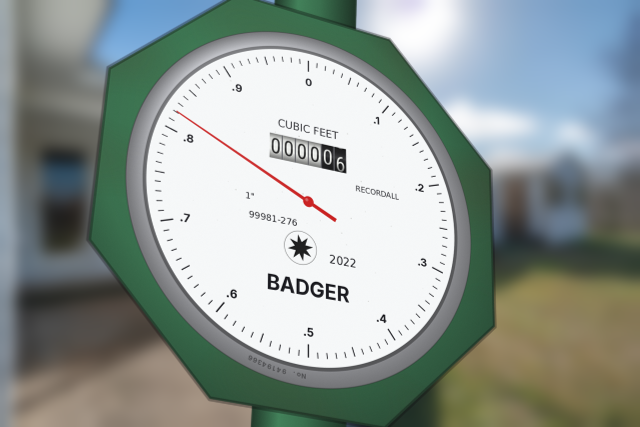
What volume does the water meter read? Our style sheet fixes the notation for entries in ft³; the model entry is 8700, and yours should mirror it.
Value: 5.82
